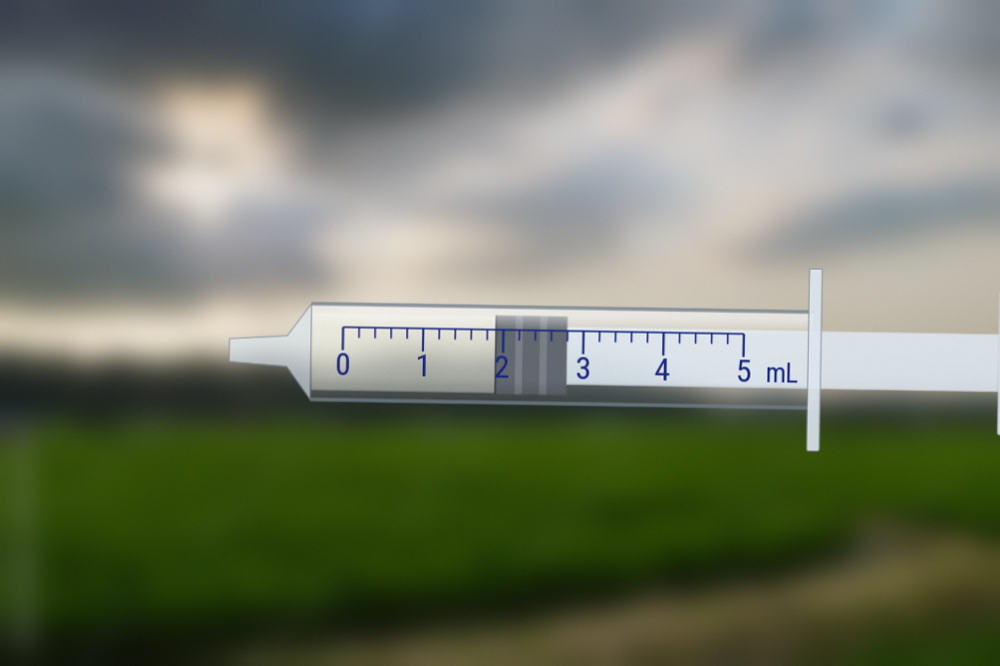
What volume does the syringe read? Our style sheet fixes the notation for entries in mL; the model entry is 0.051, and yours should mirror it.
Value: 1.9
